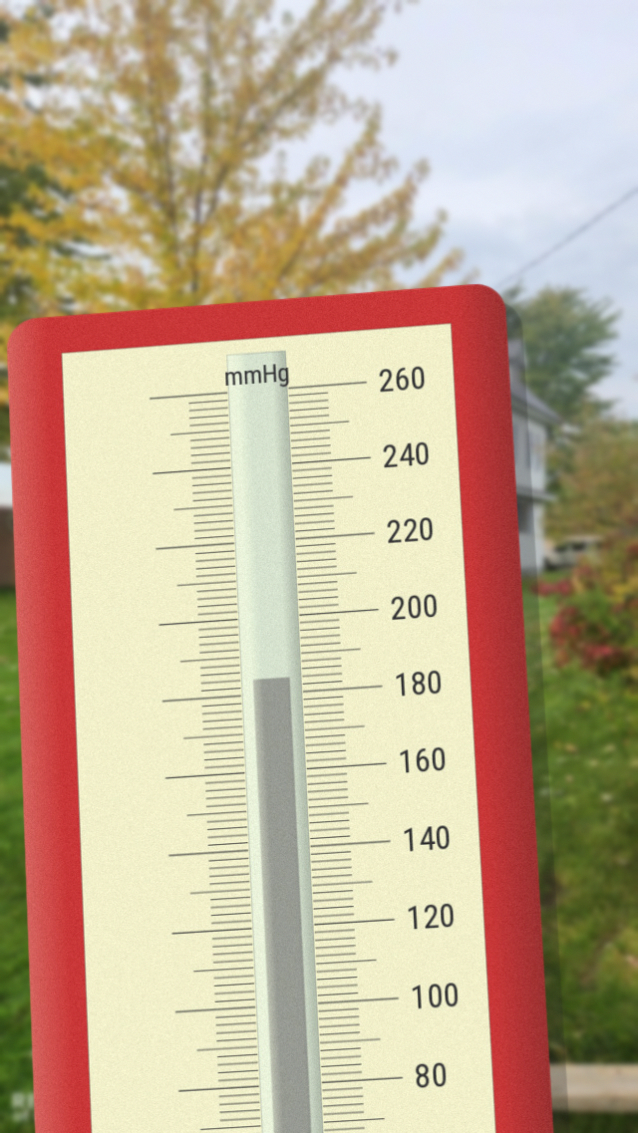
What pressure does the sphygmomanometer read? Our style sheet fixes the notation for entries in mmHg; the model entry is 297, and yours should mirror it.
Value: 184
